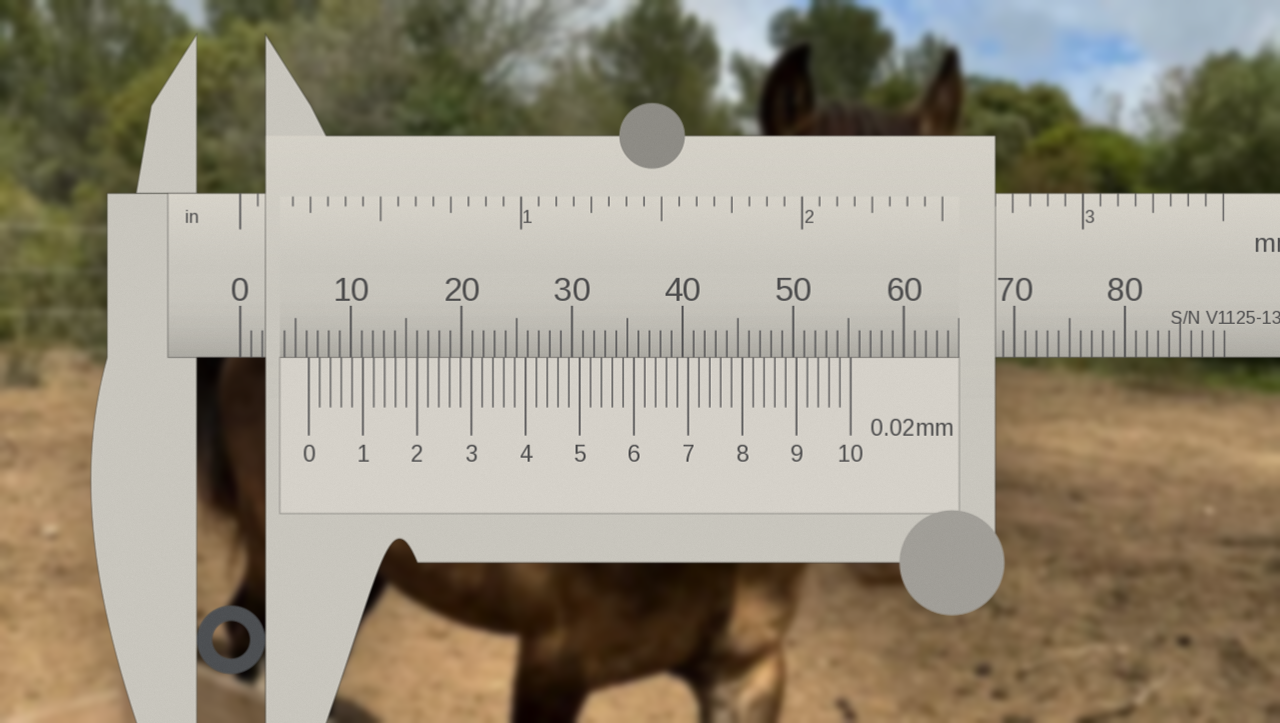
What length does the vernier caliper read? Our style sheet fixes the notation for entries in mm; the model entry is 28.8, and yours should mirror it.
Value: 6.2
